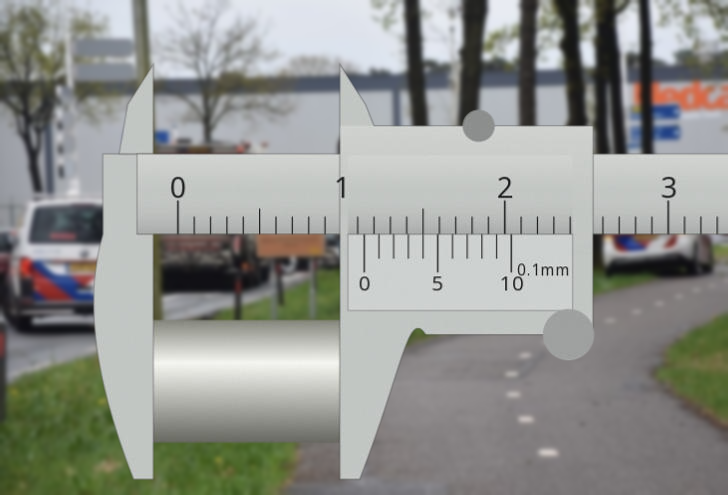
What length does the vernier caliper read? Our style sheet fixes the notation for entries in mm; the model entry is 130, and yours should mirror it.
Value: 11.4
